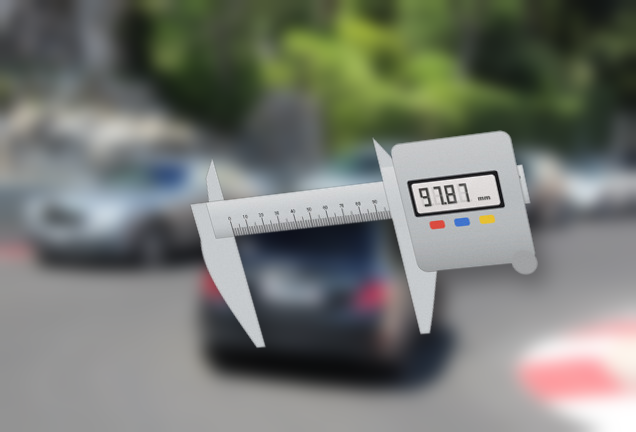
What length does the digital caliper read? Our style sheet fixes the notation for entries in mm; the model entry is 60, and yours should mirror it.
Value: 97.87
